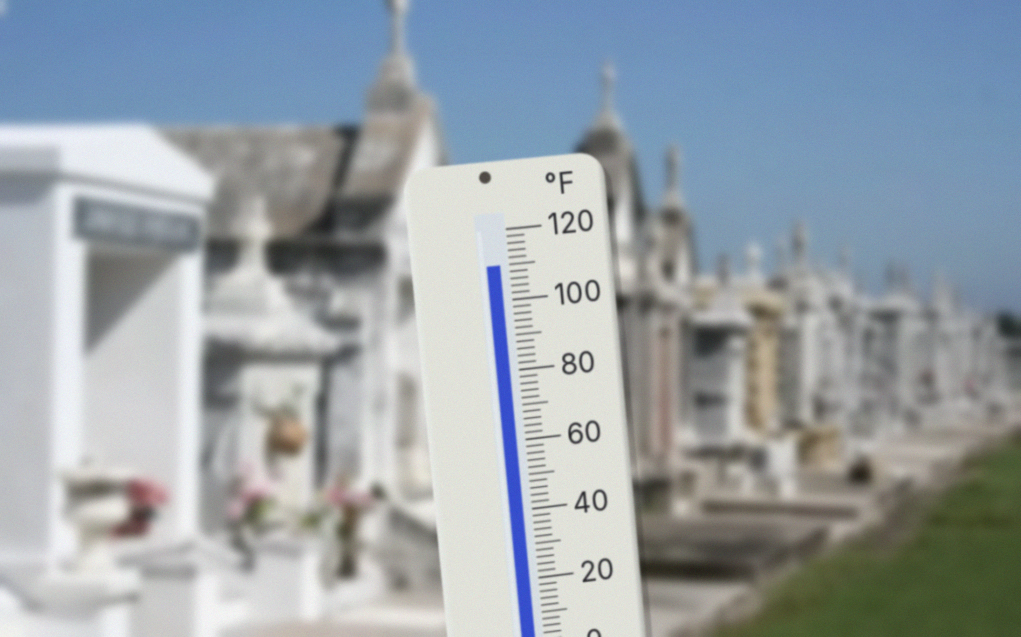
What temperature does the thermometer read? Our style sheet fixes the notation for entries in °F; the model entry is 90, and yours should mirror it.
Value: 110
